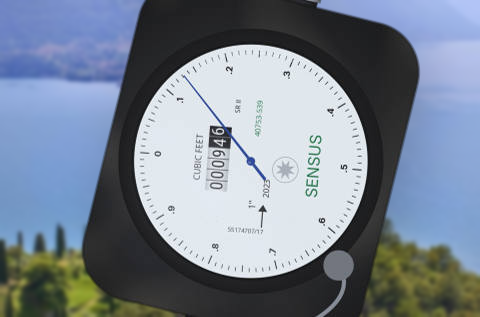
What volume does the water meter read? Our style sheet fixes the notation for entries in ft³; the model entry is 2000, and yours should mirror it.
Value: 946.13
